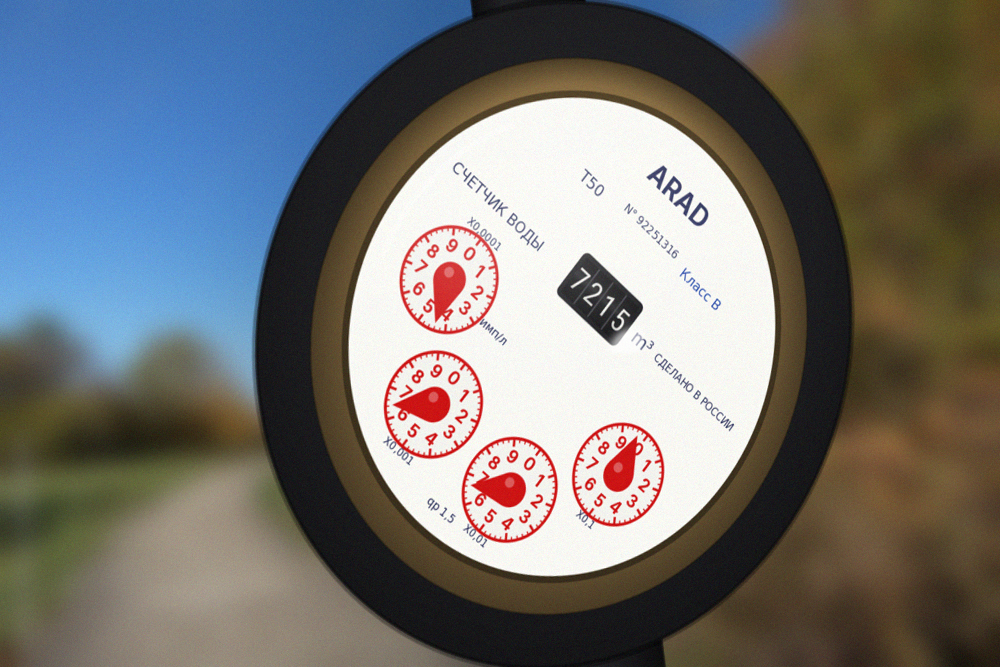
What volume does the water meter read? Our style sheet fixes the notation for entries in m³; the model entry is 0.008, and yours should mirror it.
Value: 7214.9664
